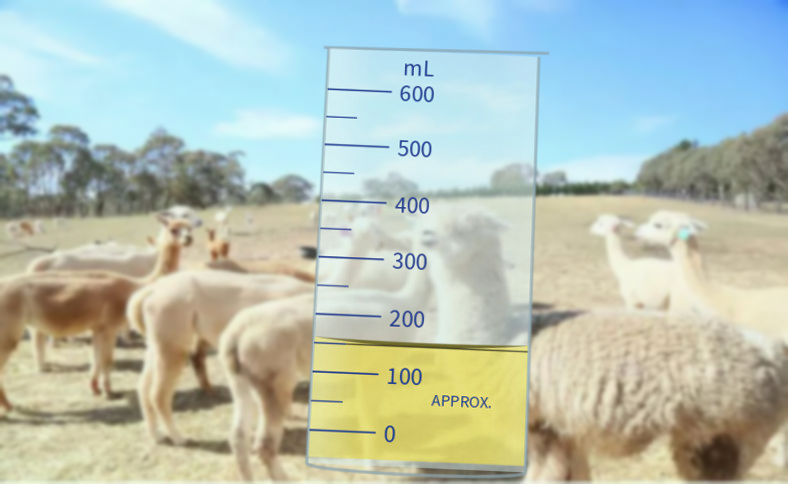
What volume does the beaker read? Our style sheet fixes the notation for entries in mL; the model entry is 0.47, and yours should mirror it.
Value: 150
